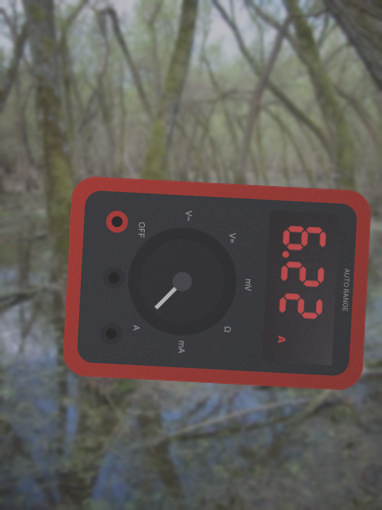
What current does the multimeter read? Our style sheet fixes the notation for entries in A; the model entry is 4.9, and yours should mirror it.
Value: 6.22
